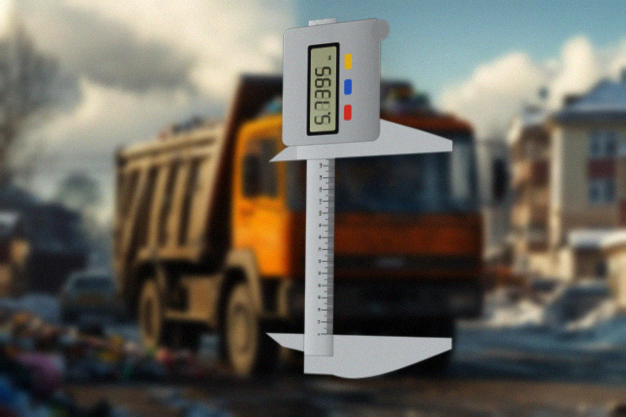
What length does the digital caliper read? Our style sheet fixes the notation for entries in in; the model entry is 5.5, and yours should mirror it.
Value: 5.7395
